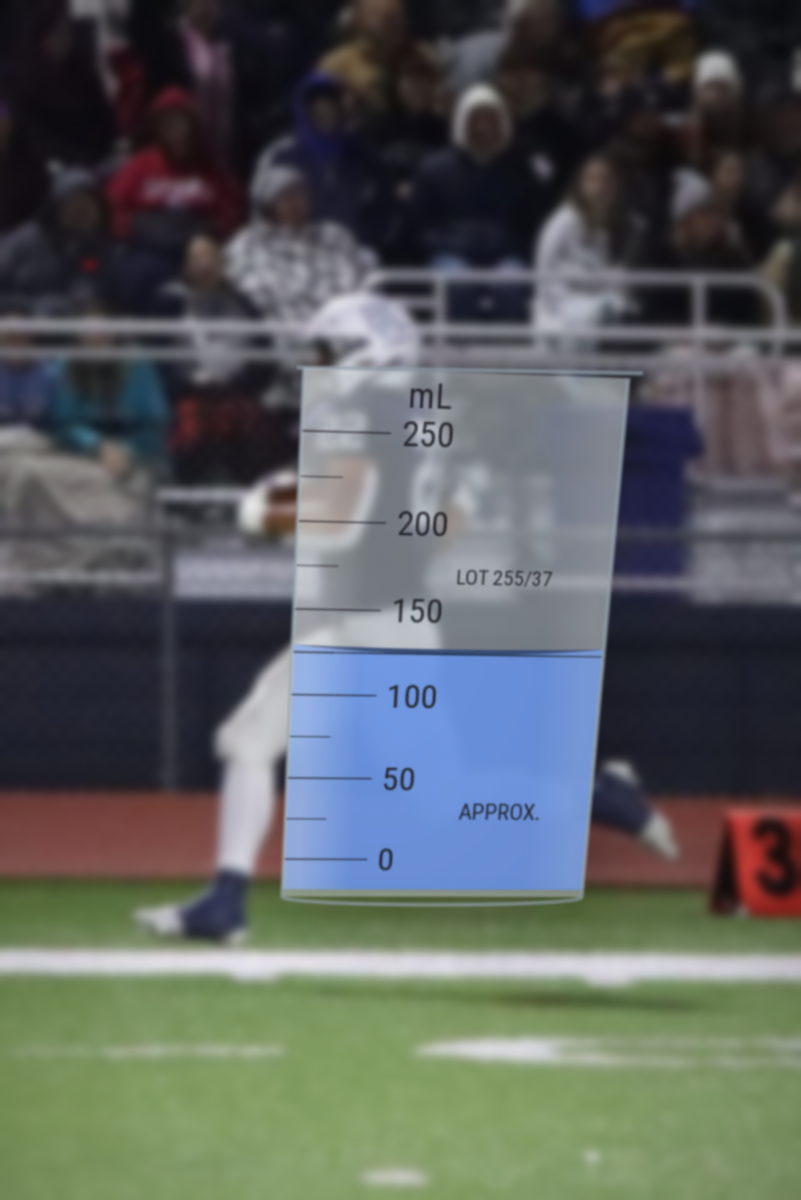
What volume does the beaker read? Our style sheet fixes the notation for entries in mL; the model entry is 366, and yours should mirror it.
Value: 125
